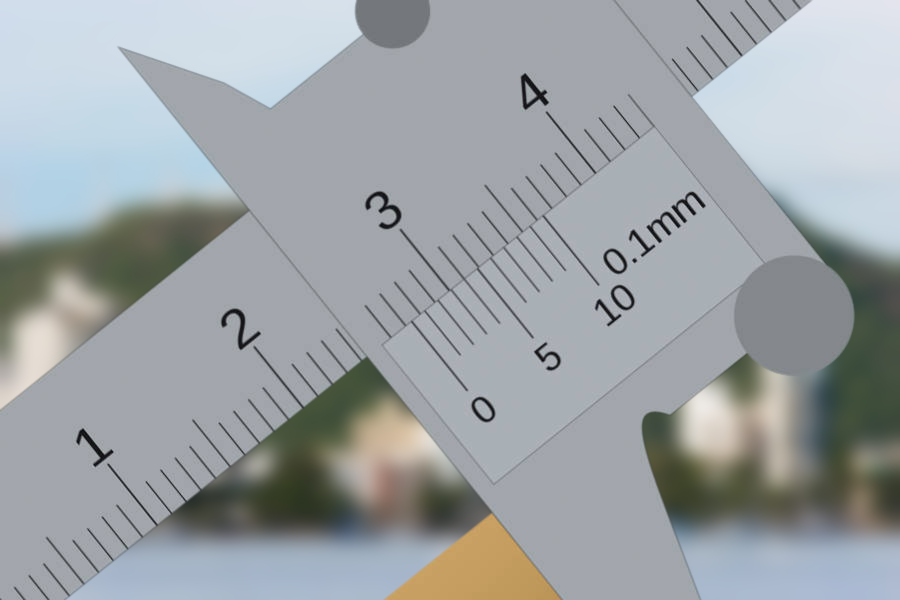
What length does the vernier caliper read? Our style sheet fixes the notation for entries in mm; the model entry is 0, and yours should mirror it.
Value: 27.4
